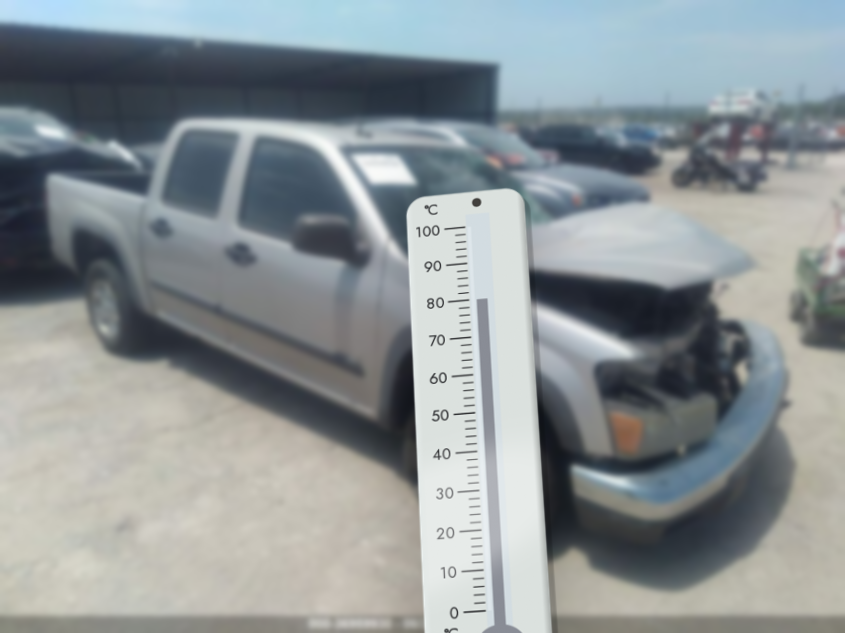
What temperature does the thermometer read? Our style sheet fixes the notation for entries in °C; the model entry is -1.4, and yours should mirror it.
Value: 80
